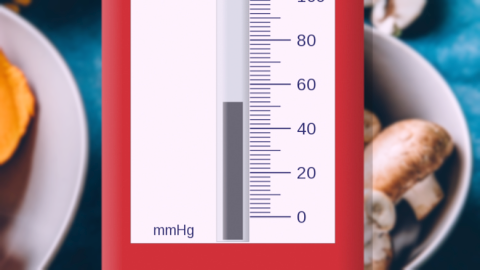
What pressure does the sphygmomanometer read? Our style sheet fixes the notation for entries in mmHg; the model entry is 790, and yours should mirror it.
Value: 52
